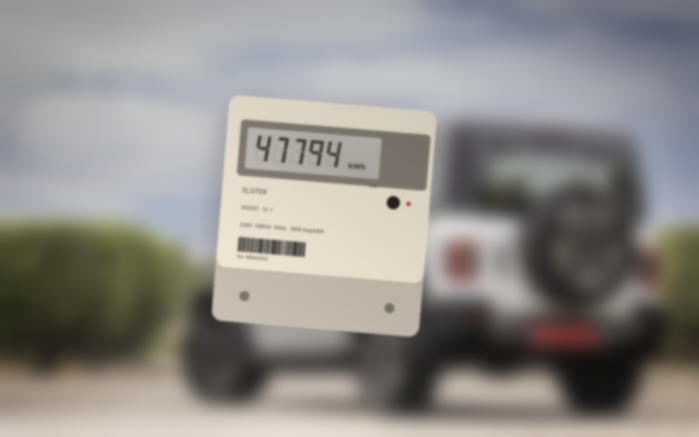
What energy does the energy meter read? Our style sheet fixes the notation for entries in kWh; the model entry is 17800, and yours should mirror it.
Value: 47794
